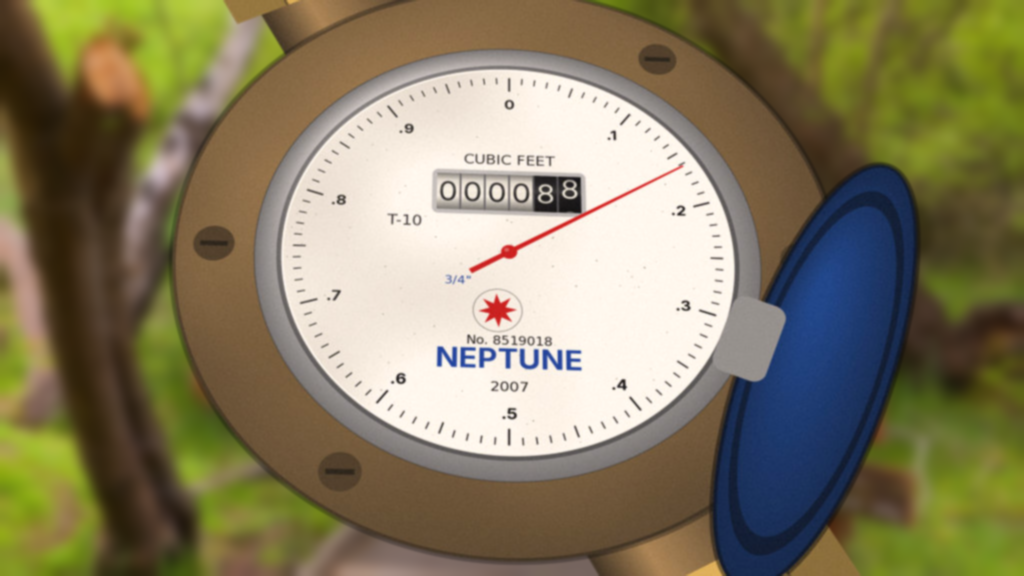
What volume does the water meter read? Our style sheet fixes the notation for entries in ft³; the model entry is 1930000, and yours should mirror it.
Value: 88.16
